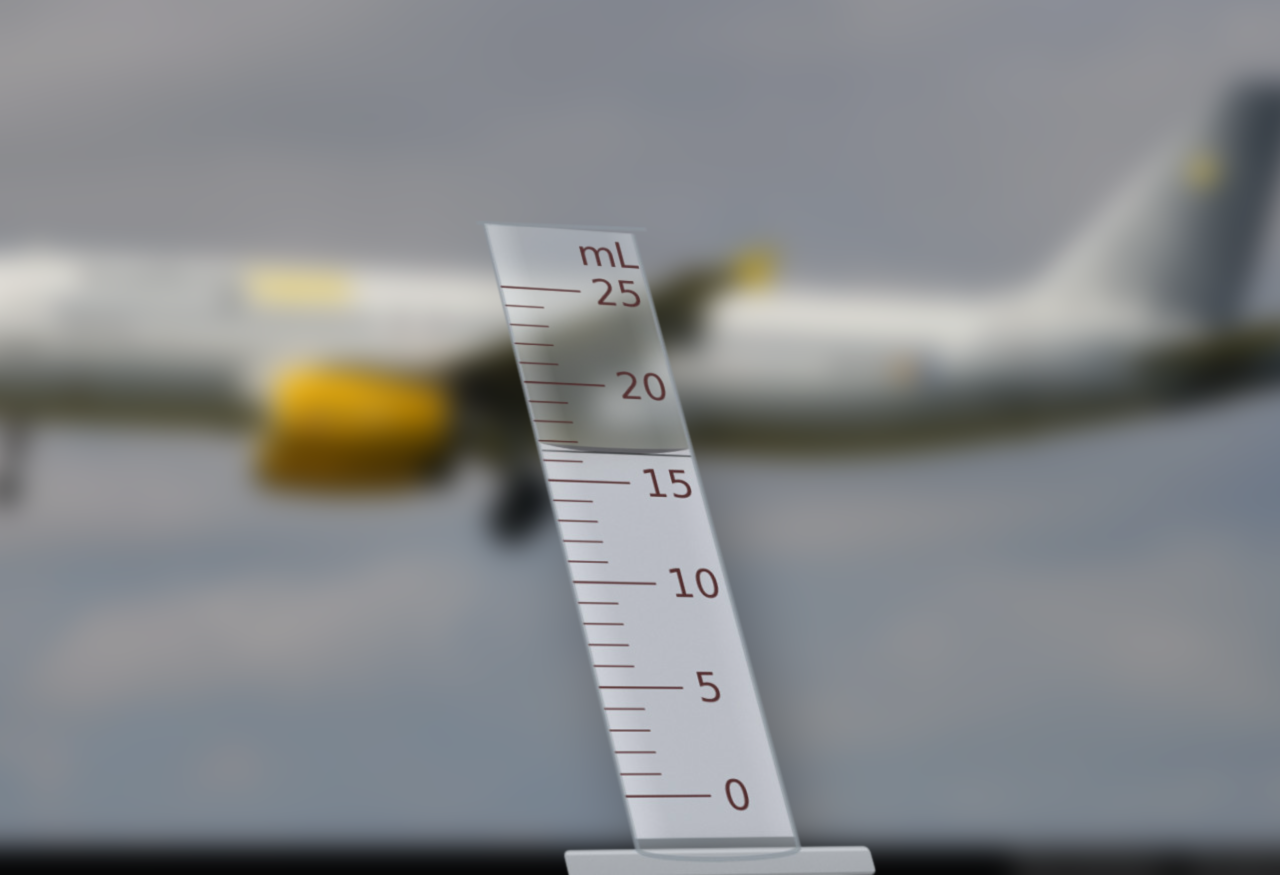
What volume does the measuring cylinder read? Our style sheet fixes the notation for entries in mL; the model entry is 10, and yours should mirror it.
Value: 16.5
